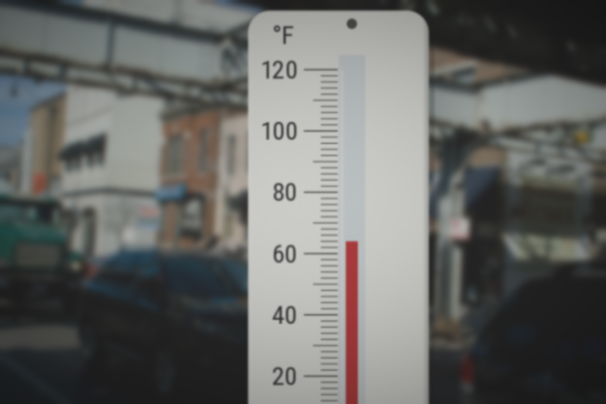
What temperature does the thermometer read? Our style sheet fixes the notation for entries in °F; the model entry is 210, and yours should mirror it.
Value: 64
